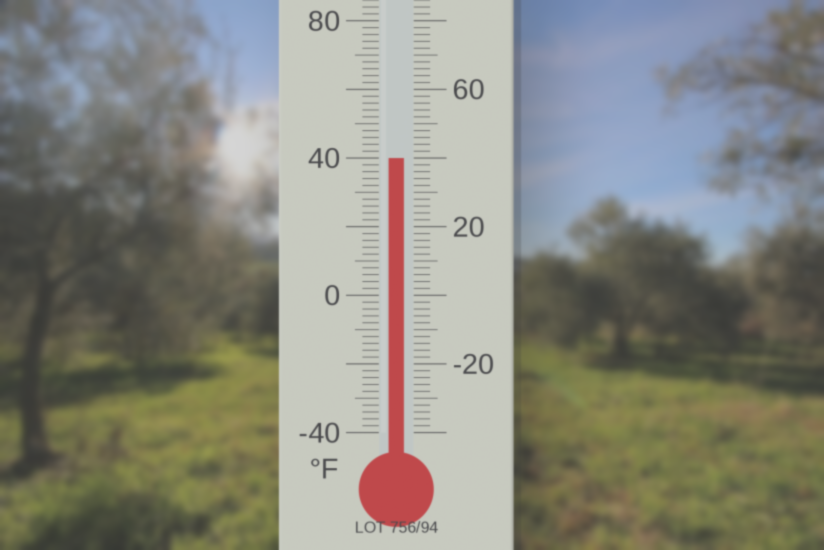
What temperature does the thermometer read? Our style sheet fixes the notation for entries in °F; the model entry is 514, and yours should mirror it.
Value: 40
